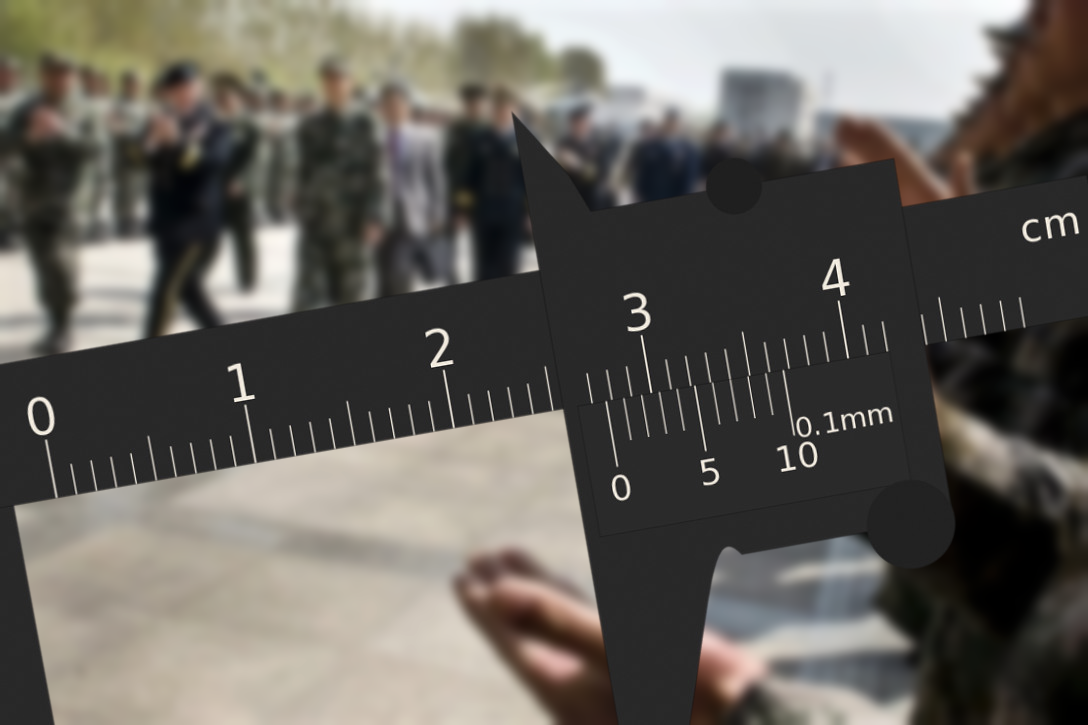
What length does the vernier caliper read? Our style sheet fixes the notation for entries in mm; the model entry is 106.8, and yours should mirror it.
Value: 27.7
